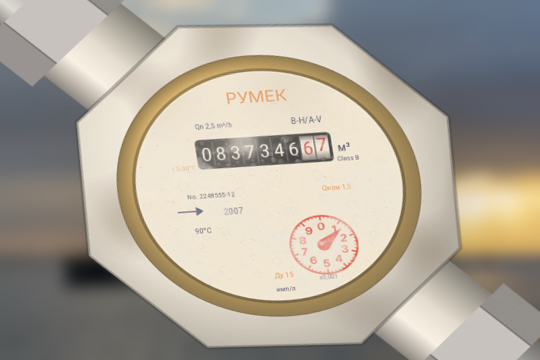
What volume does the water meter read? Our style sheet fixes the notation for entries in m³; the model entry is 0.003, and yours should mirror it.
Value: 837346.671
